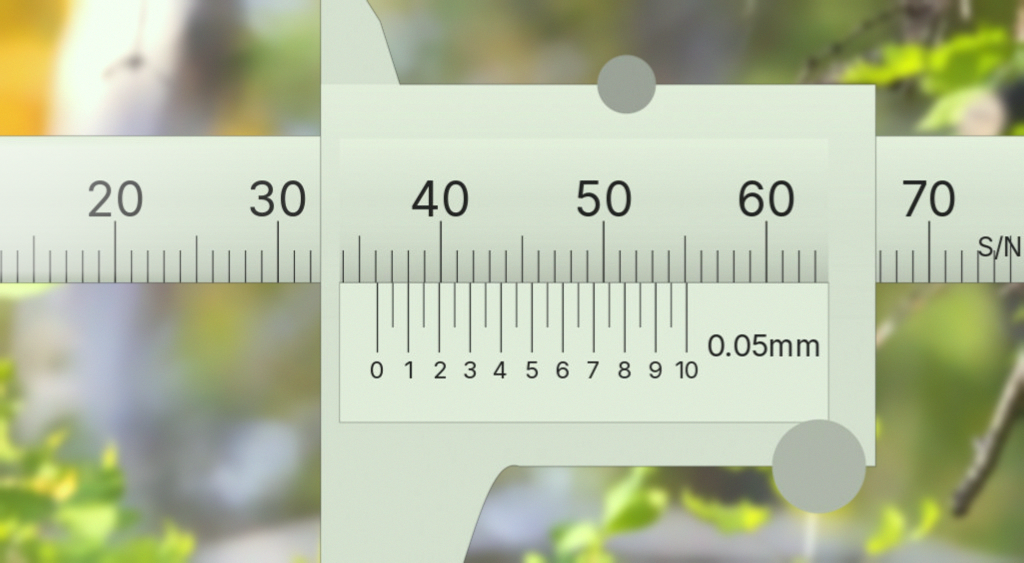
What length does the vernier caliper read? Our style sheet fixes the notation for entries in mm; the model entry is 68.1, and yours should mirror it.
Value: 36.1
